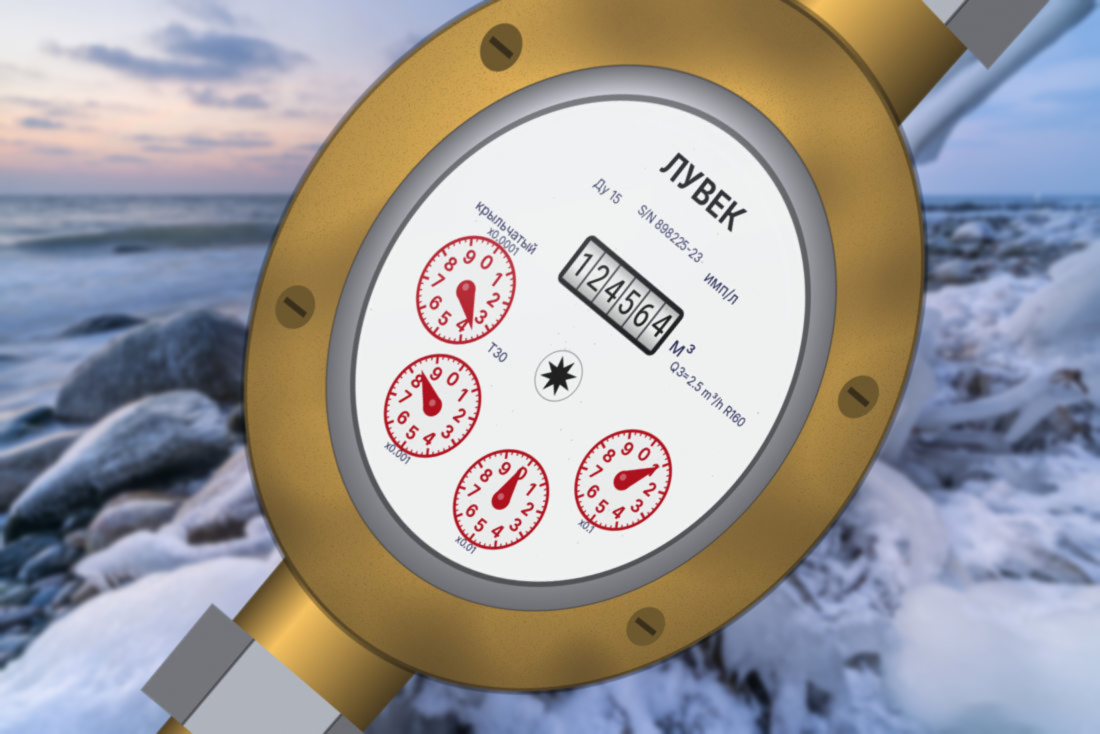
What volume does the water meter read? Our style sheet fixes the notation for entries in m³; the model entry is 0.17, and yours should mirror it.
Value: 124564.0983
